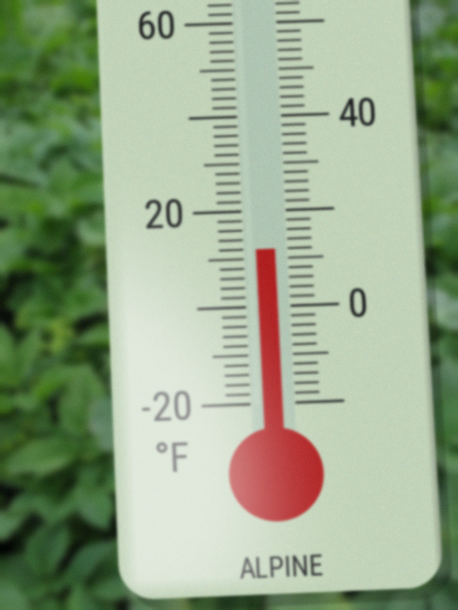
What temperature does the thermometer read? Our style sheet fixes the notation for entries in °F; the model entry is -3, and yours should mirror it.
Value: 12
